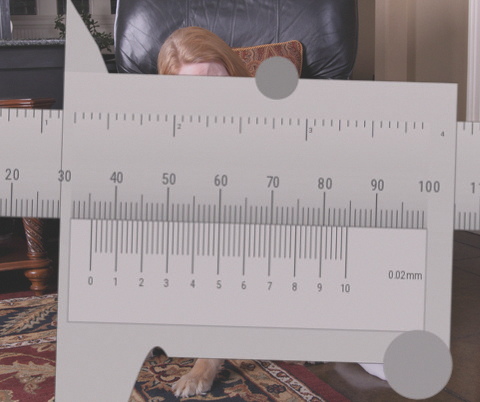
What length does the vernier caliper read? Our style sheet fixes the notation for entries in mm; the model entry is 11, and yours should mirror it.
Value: 35.5
